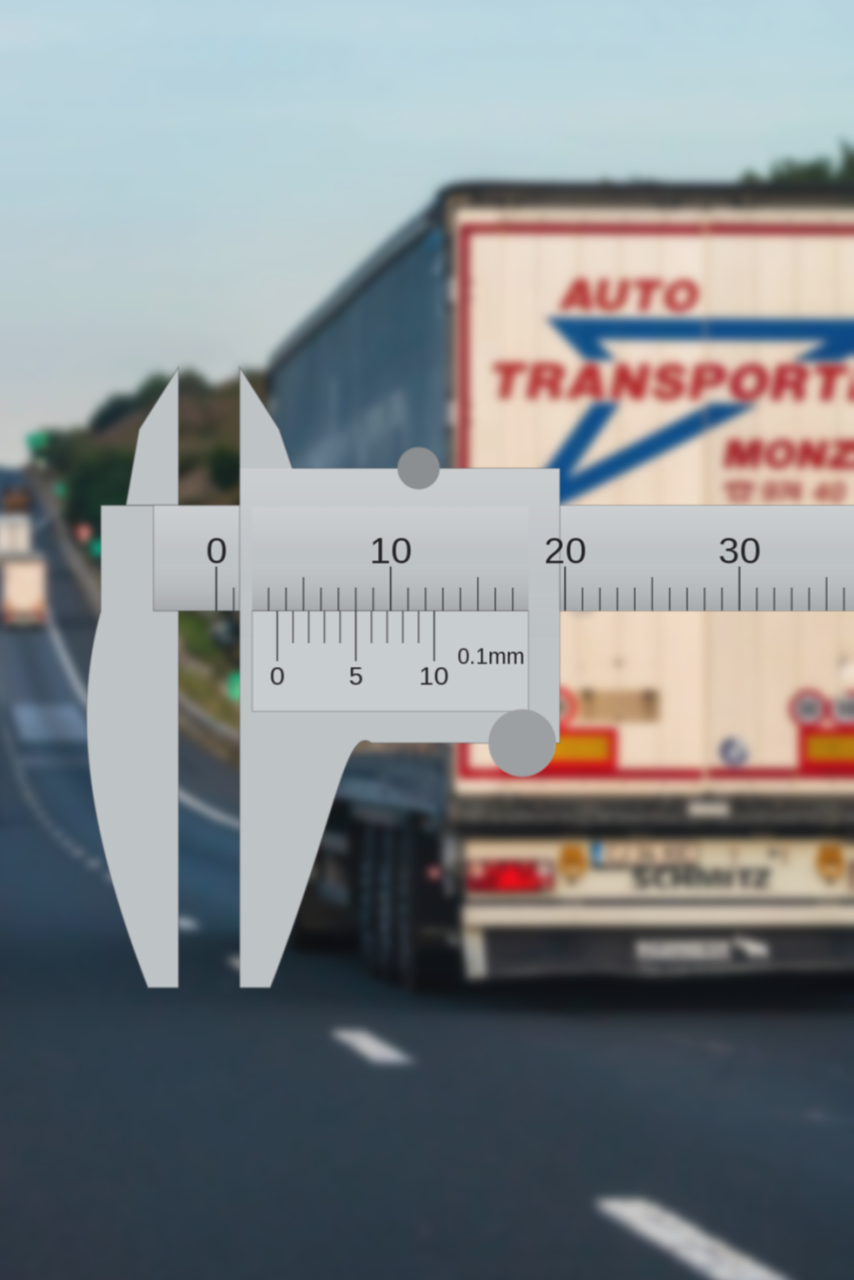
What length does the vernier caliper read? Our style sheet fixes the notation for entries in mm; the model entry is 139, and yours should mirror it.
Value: 3.5
